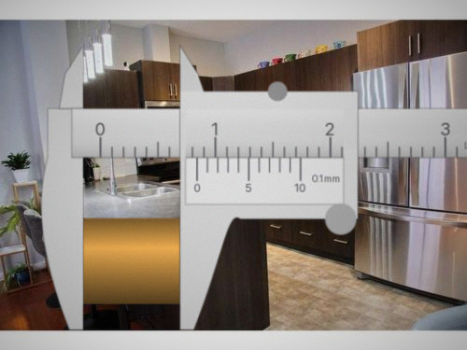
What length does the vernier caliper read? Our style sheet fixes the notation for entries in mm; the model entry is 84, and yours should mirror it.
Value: 8.4
